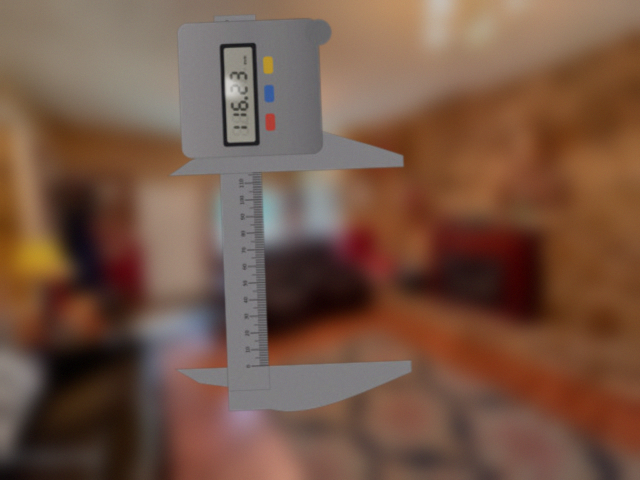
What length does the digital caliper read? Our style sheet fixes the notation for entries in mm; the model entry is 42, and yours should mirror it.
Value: 116.23
